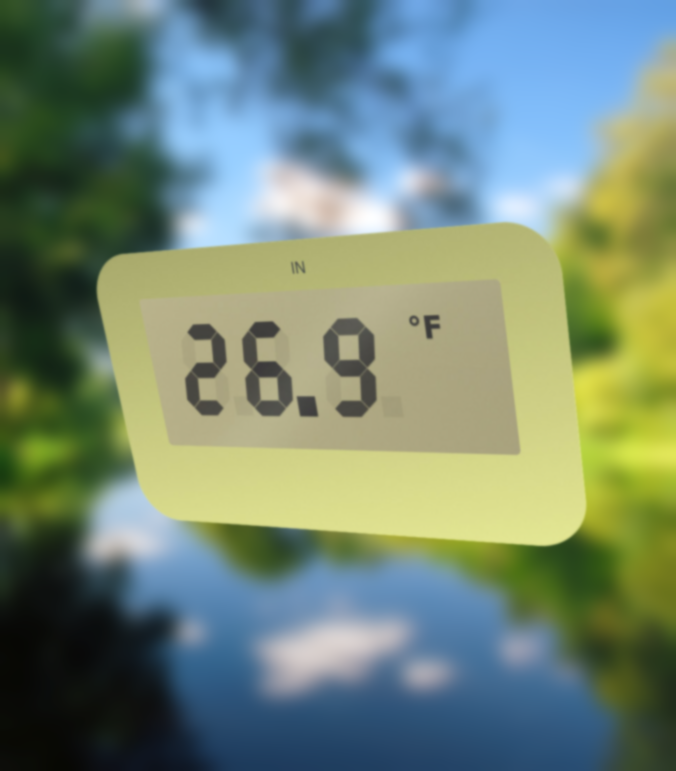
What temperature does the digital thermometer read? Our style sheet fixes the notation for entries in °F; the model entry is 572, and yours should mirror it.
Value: 26.9
